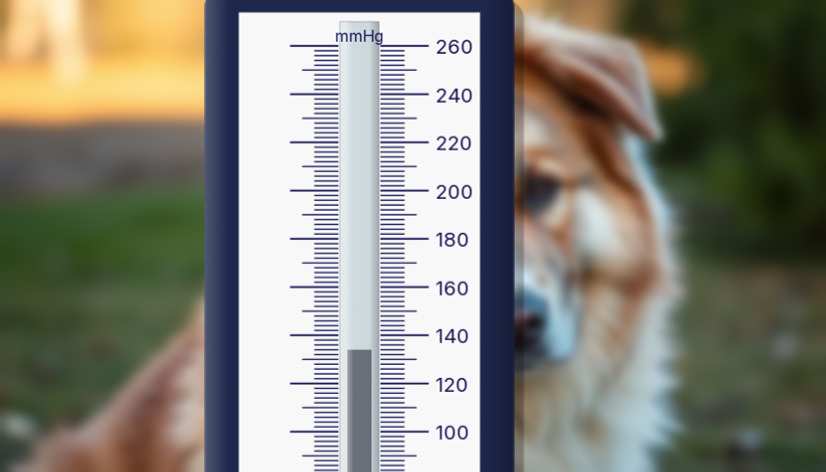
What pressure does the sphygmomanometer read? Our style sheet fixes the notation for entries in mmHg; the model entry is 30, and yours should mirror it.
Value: 134
